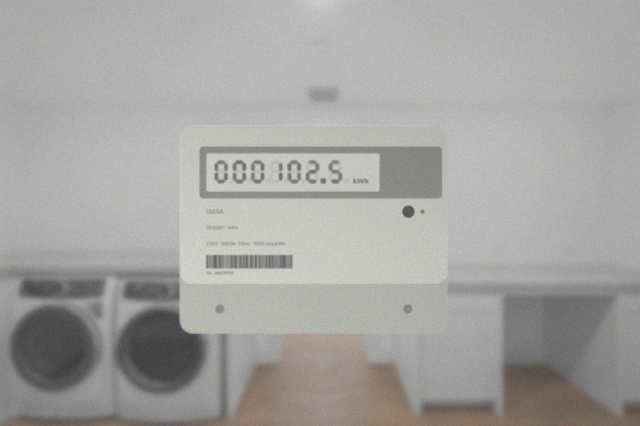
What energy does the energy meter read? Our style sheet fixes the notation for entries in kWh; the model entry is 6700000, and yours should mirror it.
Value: 102.5
